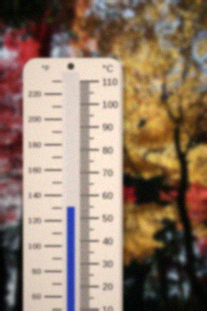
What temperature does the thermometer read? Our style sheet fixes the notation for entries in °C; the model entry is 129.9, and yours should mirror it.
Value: 55
